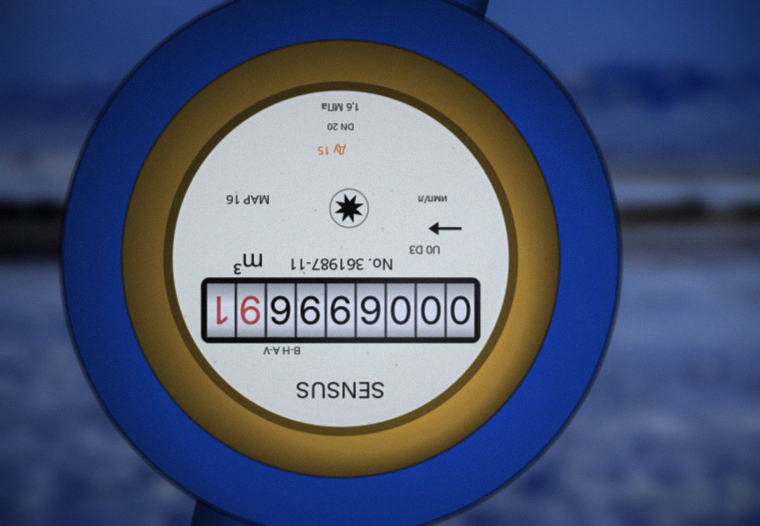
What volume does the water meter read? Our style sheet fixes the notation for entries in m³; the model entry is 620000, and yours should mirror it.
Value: 6996.91
